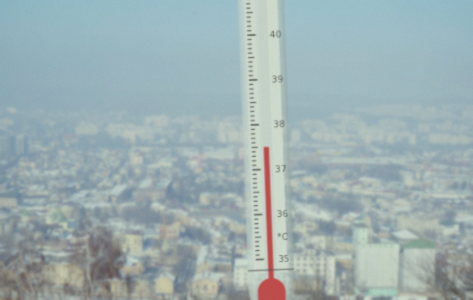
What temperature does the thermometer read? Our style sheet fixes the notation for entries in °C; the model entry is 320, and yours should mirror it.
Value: 37.5
